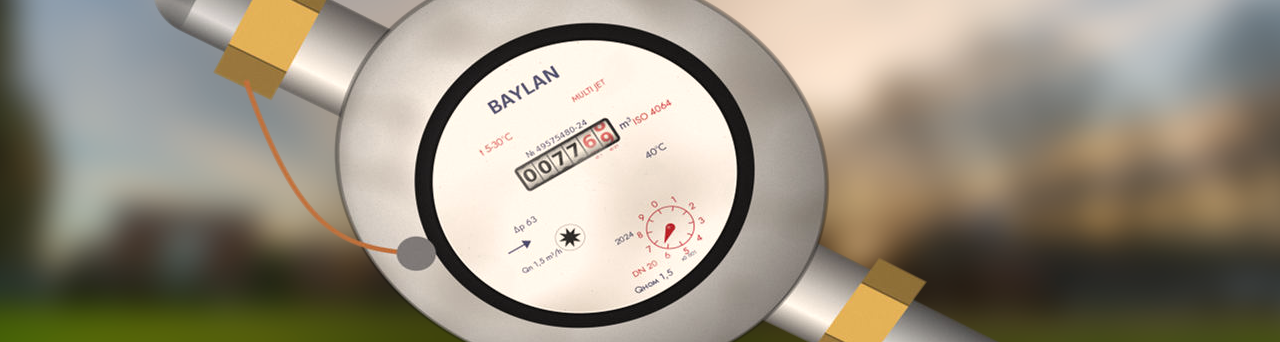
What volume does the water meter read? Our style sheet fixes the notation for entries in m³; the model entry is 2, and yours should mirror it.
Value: 77.686
